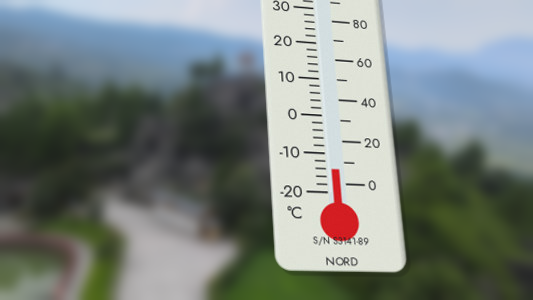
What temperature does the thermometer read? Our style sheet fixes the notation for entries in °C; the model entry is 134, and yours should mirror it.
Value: -14
